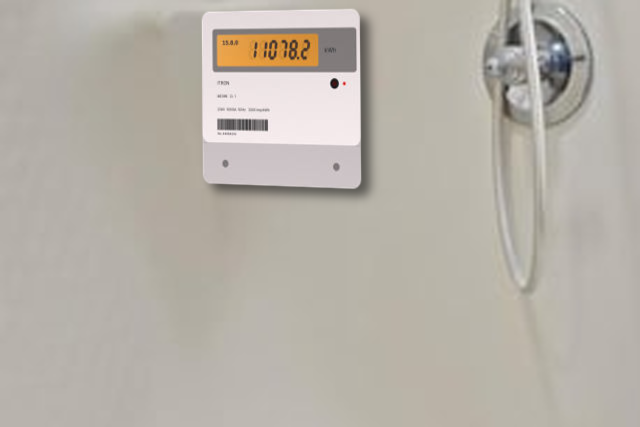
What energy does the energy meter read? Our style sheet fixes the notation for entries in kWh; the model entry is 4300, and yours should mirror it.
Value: 11078.2
